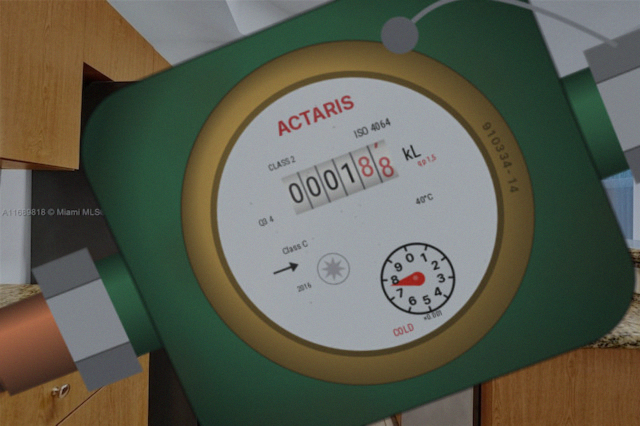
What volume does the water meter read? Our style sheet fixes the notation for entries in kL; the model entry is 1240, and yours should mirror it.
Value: 1.877
